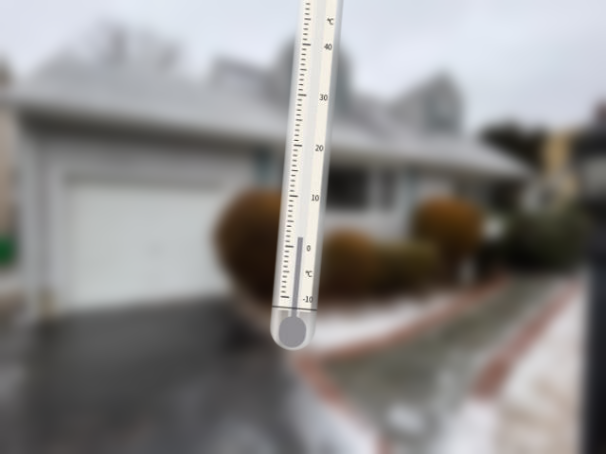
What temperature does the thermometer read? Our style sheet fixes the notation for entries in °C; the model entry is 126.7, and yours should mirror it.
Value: 2
